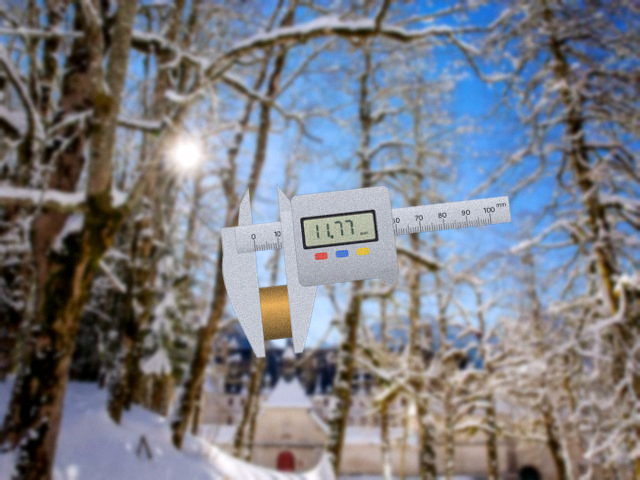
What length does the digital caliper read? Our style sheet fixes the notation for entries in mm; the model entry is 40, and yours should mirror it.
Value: 11.77
